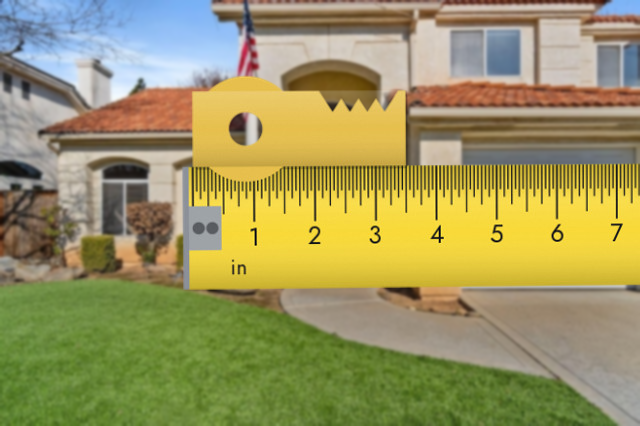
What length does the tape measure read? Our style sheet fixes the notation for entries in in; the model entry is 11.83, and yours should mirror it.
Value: 3.5
